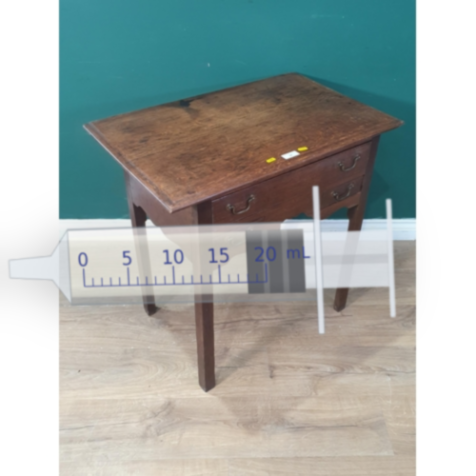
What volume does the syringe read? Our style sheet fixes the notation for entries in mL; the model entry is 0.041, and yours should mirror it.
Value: 18
